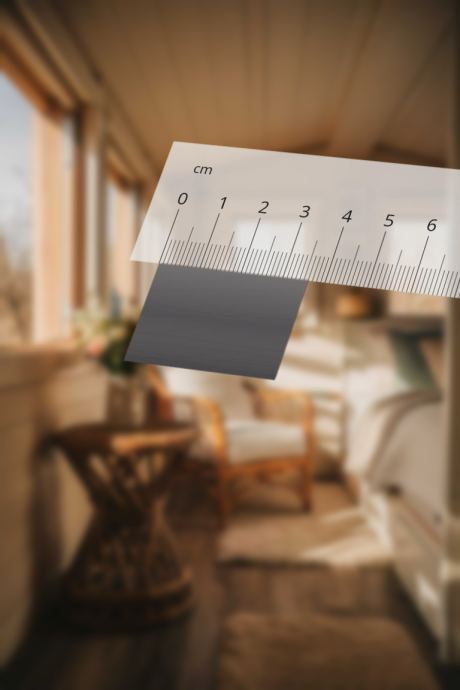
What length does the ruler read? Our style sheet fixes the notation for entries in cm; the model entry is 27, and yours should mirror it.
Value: 3.6
